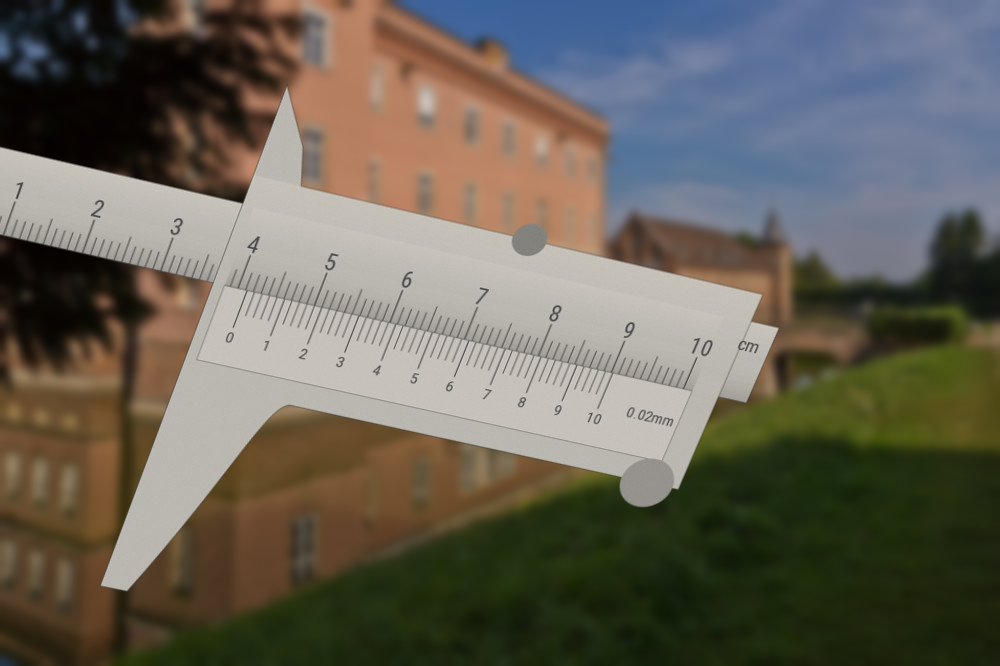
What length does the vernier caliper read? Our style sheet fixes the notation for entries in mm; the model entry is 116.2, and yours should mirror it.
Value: 41.2
